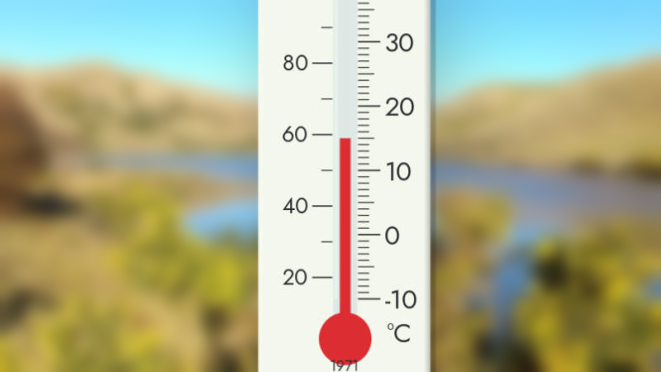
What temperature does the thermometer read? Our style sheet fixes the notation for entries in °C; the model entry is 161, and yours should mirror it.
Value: 15
